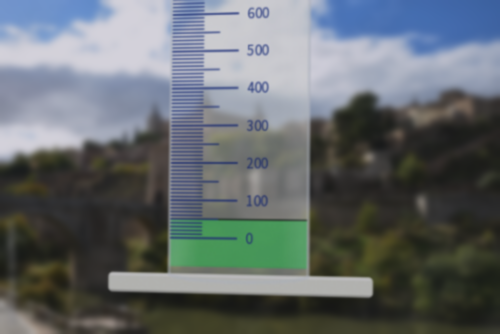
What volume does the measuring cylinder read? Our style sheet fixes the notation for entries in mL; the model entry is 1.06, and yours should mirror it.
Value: 50
